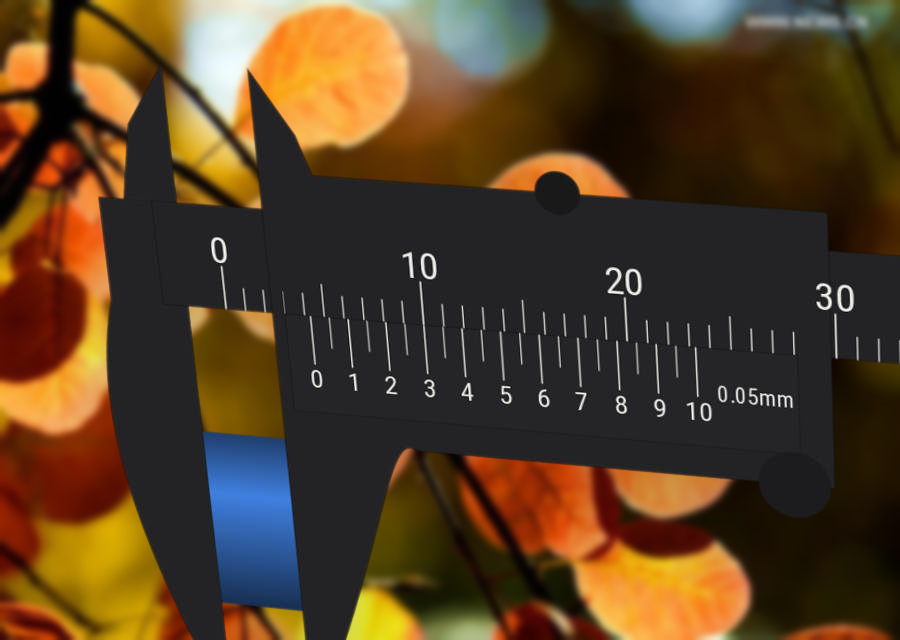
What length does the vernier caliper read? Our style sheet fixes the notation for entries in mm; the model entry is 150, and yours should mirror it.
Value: 4.3
